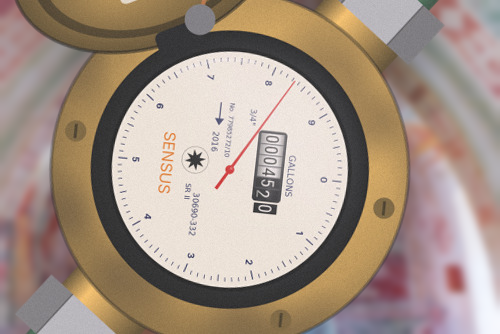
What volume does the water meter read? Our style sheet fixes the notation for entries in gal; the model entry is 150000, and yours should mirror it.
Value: 4518.3
